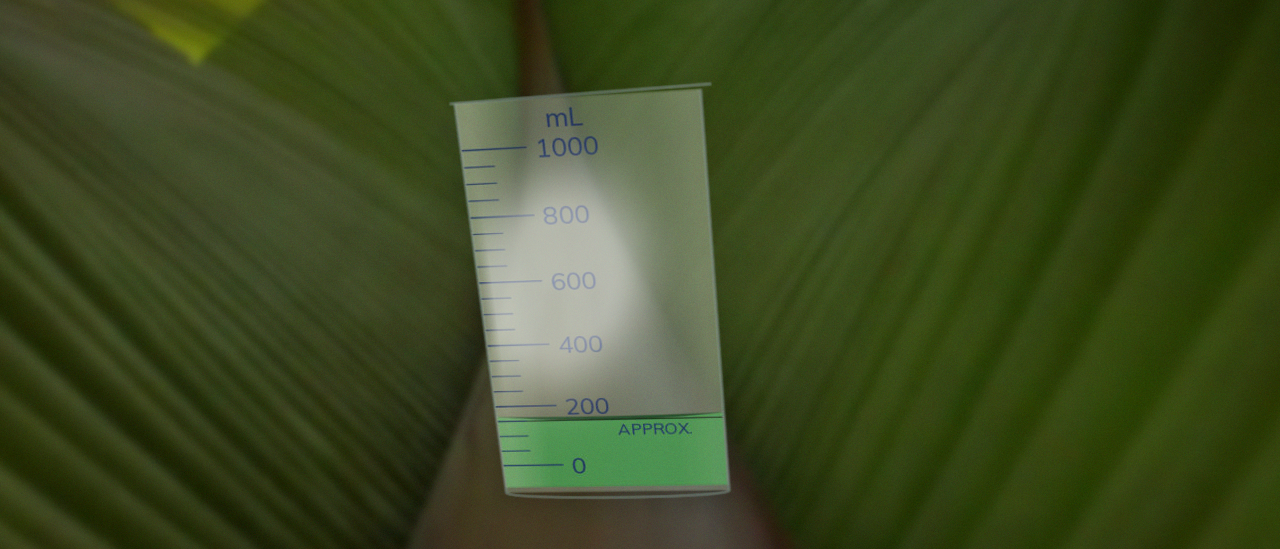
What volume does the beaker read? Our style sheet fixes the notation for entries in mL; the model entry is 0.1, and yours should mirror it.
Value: 150
